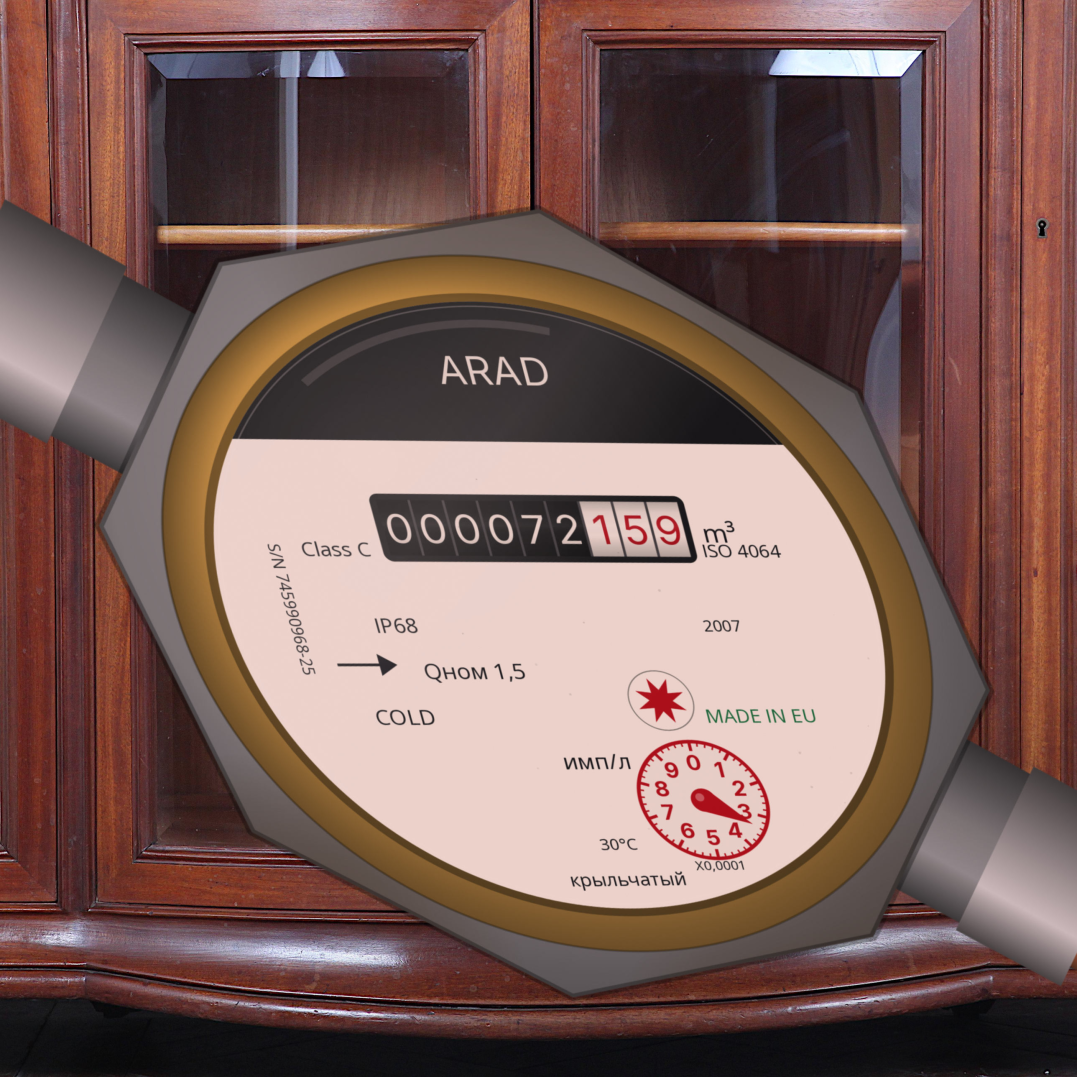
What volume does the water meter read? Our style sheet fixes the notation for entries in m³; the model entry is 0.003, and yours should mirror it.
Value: 72.1593
